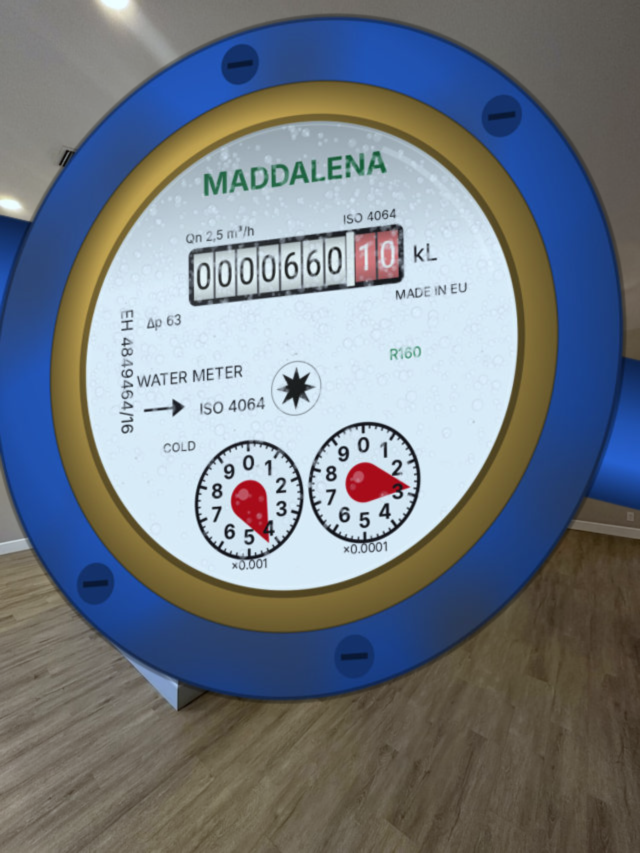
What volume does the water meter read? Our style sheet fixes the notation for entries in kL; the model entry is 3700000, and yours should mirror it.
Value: 660.1042
